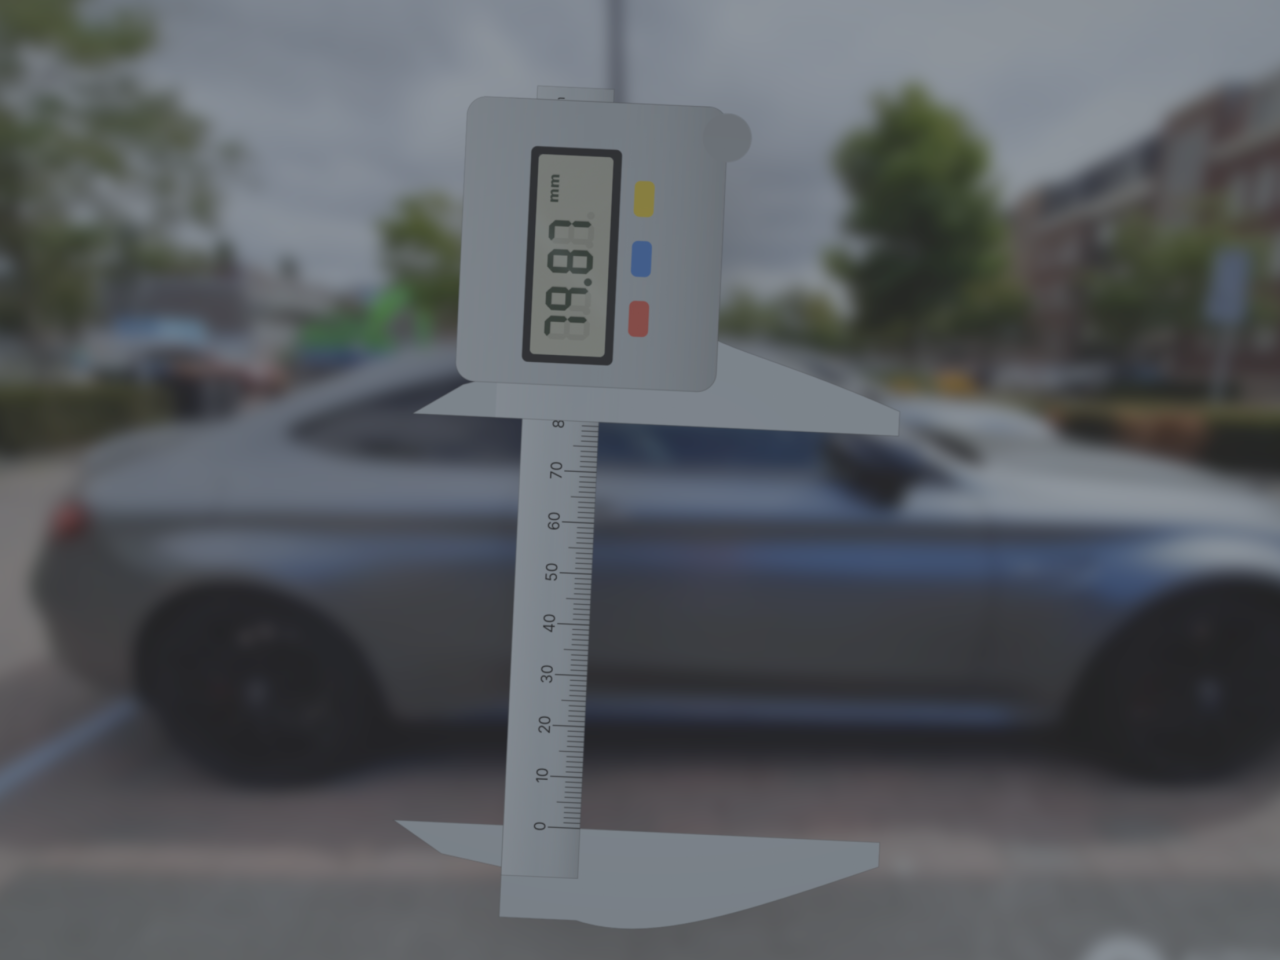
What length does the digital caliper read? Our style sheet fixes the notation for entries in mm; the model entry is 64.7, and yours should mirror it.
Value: 79.87
